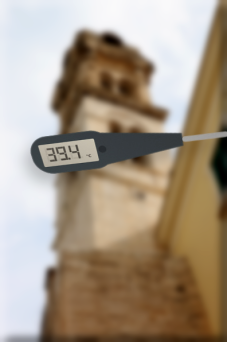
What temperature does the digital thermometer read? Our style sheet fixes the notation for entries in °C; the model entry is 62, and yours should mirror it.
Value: 39.4
